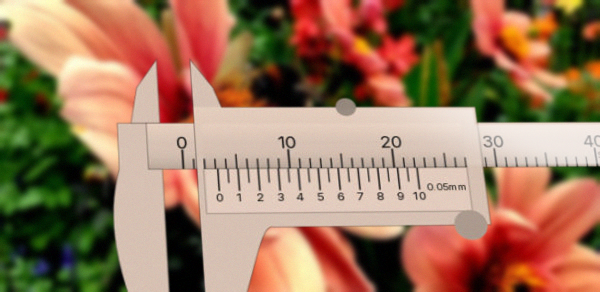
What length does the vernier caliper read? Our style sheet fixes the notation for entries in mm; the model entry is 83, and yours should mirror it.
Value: 3.2
